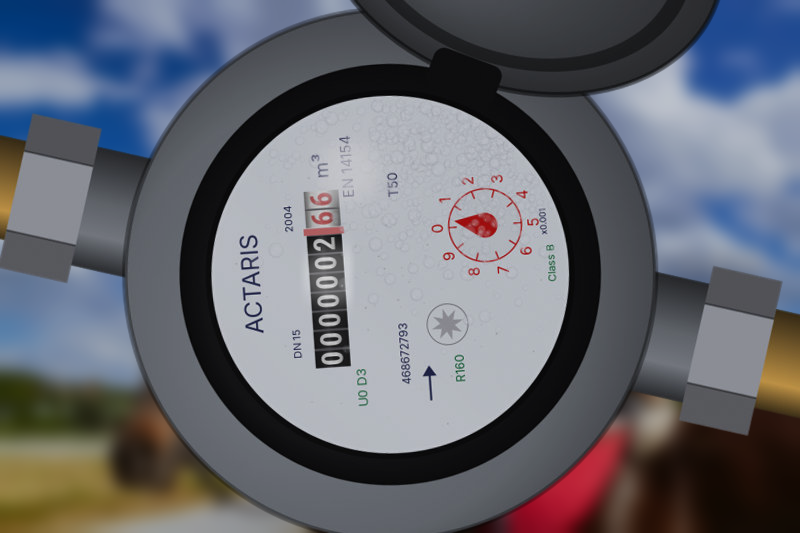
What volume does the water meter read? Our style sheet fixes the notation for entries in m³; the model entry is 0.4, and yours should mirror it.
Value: 2.660
